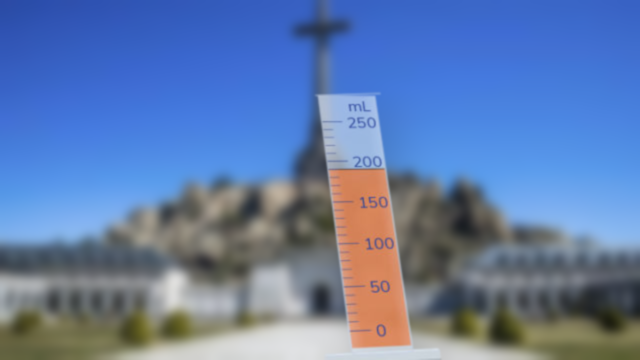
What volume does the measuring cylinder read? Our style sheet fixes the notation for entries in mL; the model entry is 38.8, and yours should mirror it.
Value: 190
